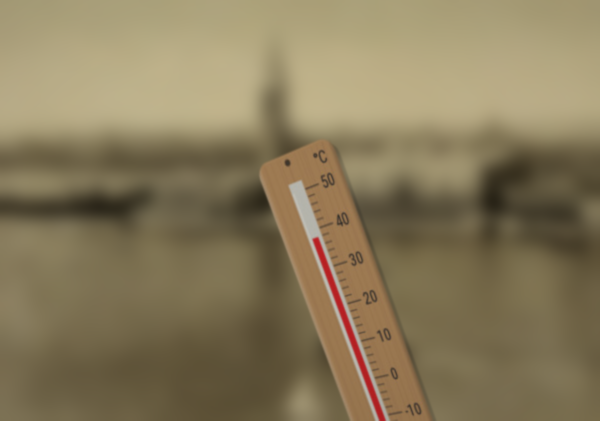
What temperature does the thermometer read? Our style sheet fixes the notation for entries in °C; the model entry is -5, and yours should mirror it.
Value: 38
